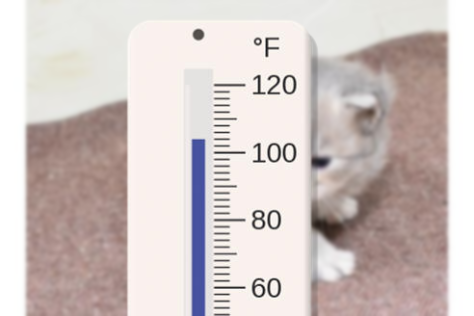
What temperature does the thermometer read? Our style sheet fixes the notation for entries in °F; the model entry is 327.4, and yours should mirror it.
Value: 104
